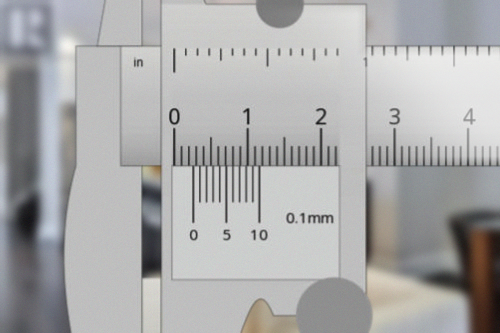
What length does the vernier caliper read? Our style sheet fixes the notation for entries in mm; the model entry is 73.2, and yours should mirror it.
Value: 2.6
